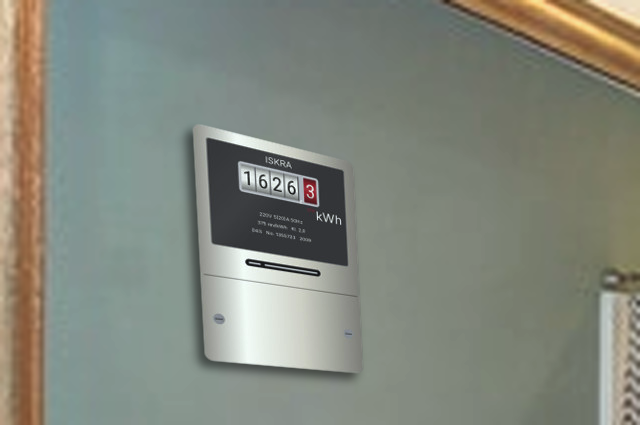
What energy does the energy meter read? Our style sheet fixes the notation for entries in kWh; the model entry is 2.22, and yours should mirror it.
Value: 1626.3
